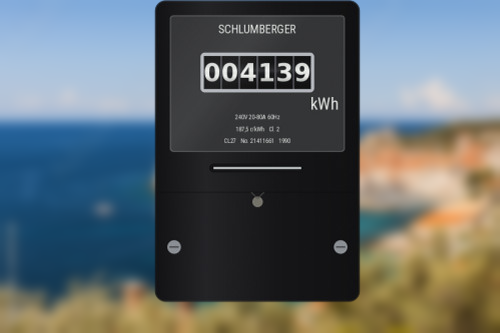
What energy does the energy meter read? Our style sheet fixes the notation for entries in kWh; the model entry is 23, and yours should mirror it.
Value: 4139
